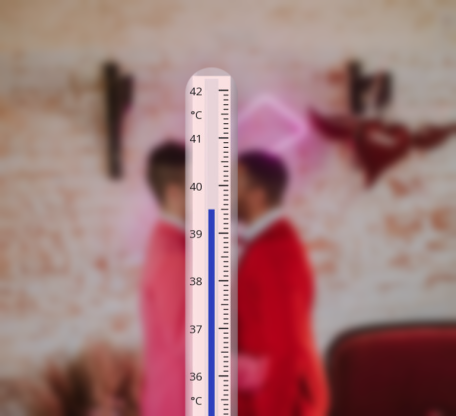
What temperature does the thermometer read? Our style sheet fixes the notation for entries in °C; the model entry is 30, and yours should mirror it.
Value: 39.5
